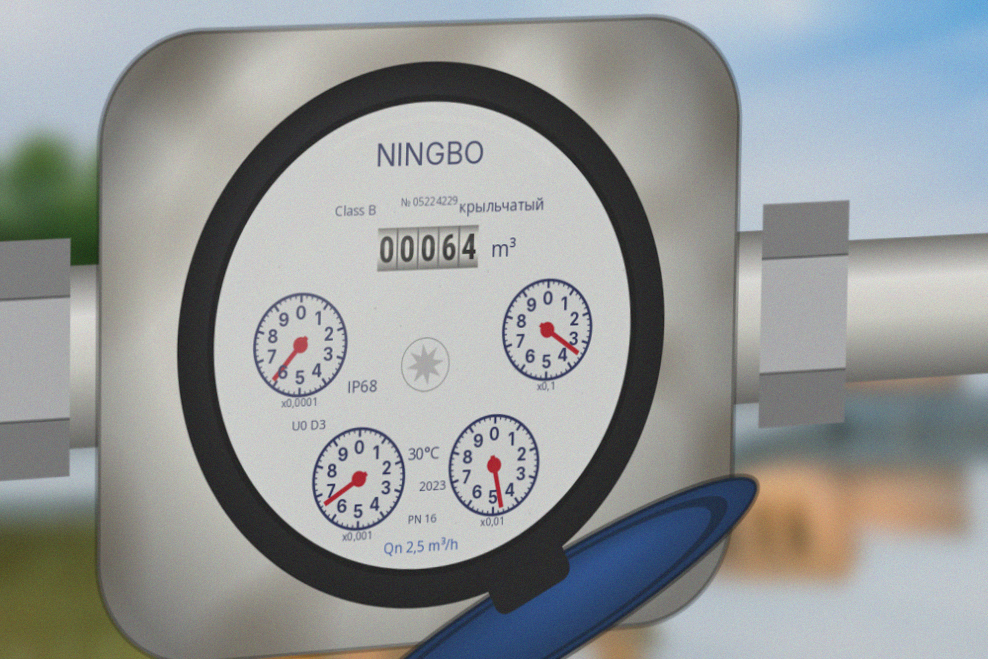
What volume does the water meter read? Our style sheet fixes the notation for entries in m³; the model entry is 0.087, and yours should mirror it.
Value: 64.3466
